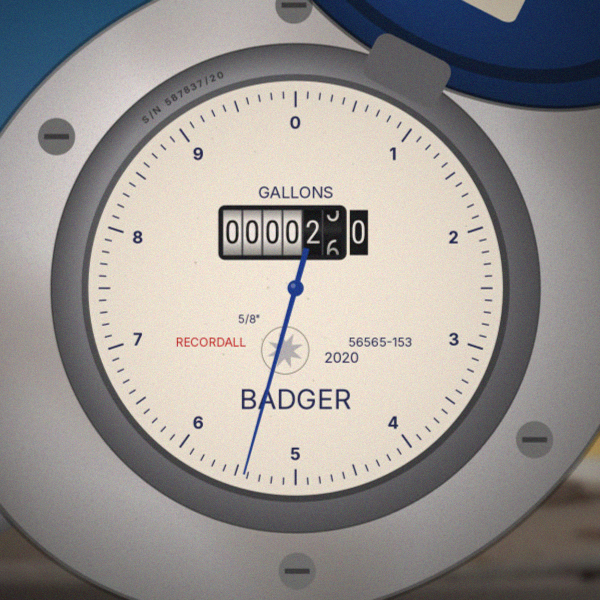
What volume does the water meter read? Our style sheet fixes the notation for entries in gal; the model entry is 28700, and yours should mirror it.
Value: 255.4
